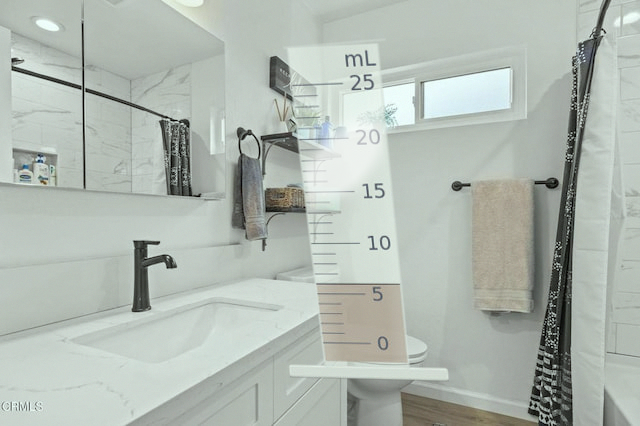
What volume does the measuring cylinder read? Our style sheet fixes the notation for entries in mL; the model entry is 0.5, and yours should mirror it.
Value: 6
